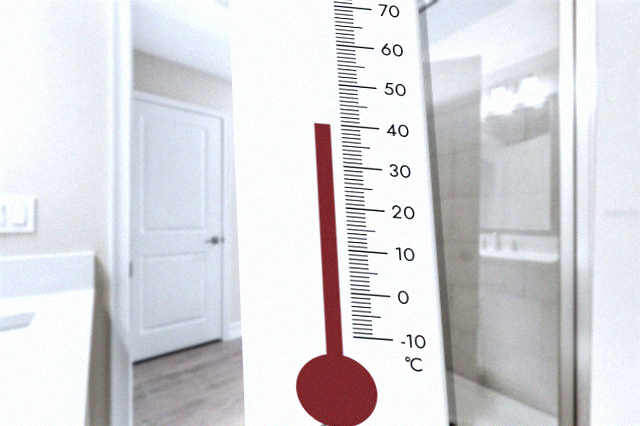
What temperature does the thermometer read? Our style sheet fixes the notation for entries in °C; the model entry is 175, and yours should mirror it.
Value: 40
